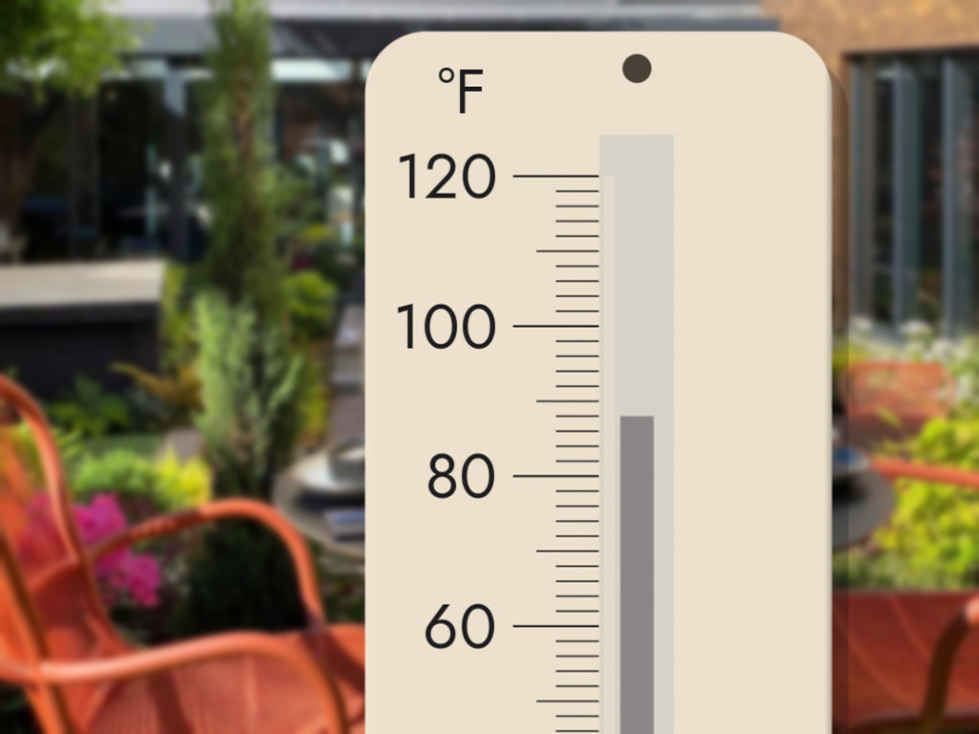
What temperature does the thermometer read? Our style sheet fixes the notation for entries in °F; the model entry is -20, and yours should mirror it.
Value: 88
